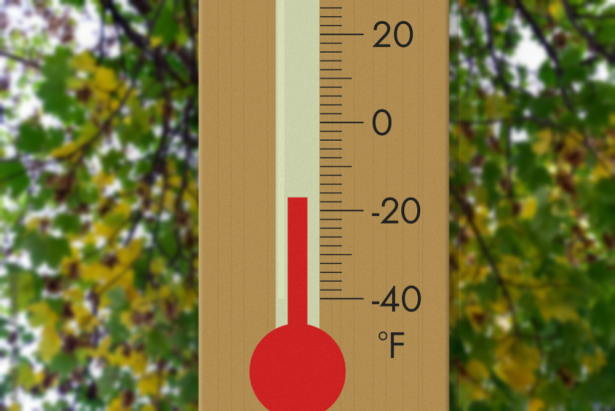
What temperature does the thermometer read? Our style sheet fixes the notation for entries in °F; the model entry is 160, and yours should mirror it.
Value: -17
